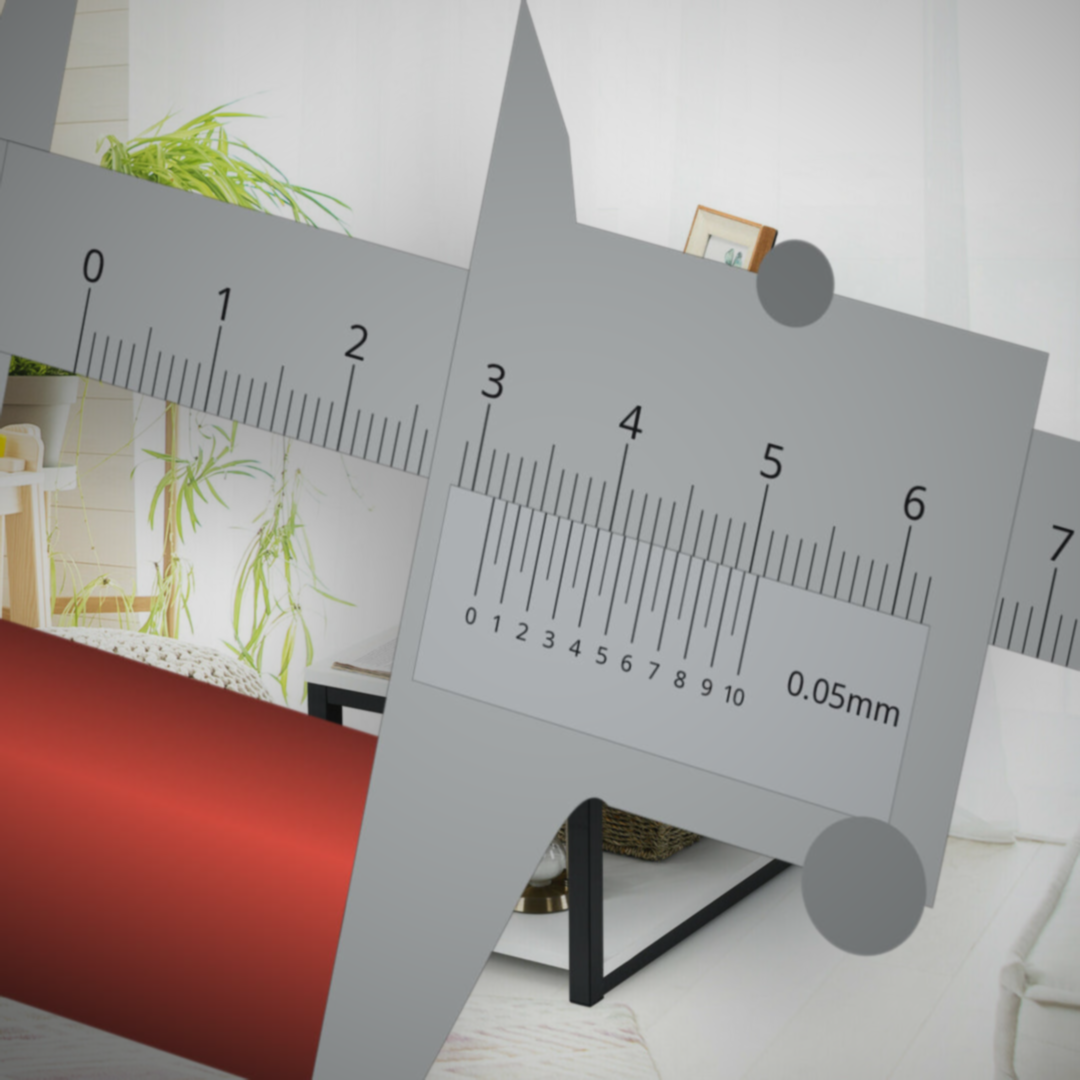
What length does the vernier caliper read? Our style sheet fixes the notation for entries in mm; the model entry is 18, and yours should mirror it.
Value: 31.6
